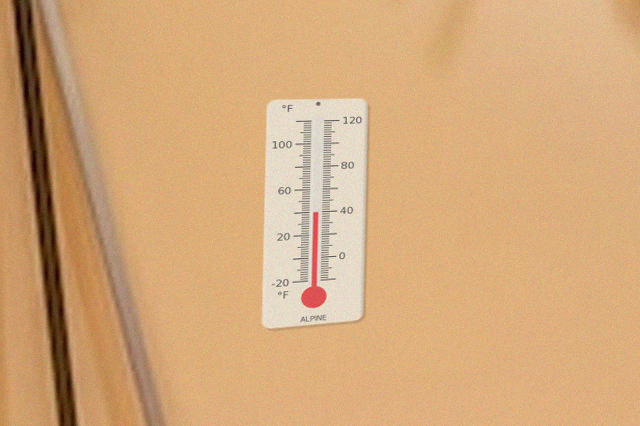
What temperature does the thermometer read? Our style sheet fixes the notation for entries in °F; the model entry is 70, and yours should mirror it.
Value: 40
